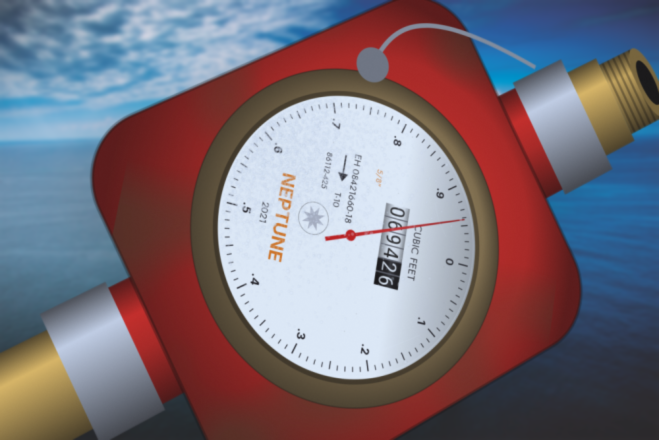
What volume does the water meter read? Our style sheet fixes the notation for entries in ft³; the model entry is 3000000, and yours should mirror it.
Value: 69425.94
